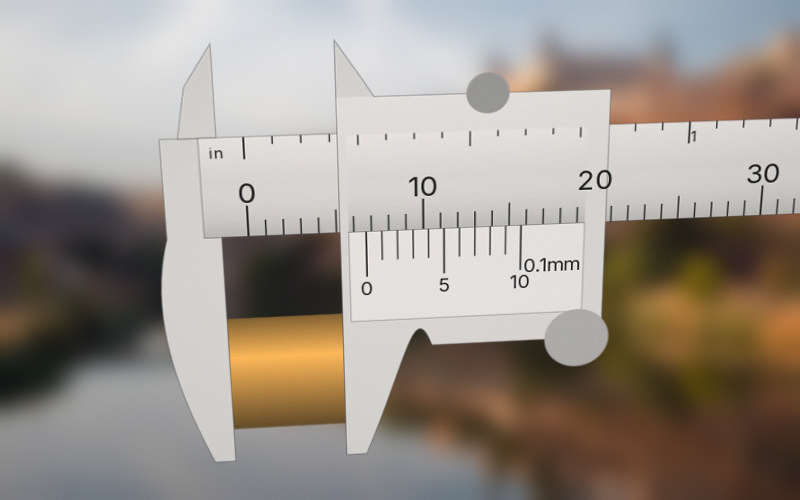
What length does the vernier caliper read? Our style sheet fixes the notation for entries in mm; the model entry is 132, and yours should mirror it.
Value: 6.7
